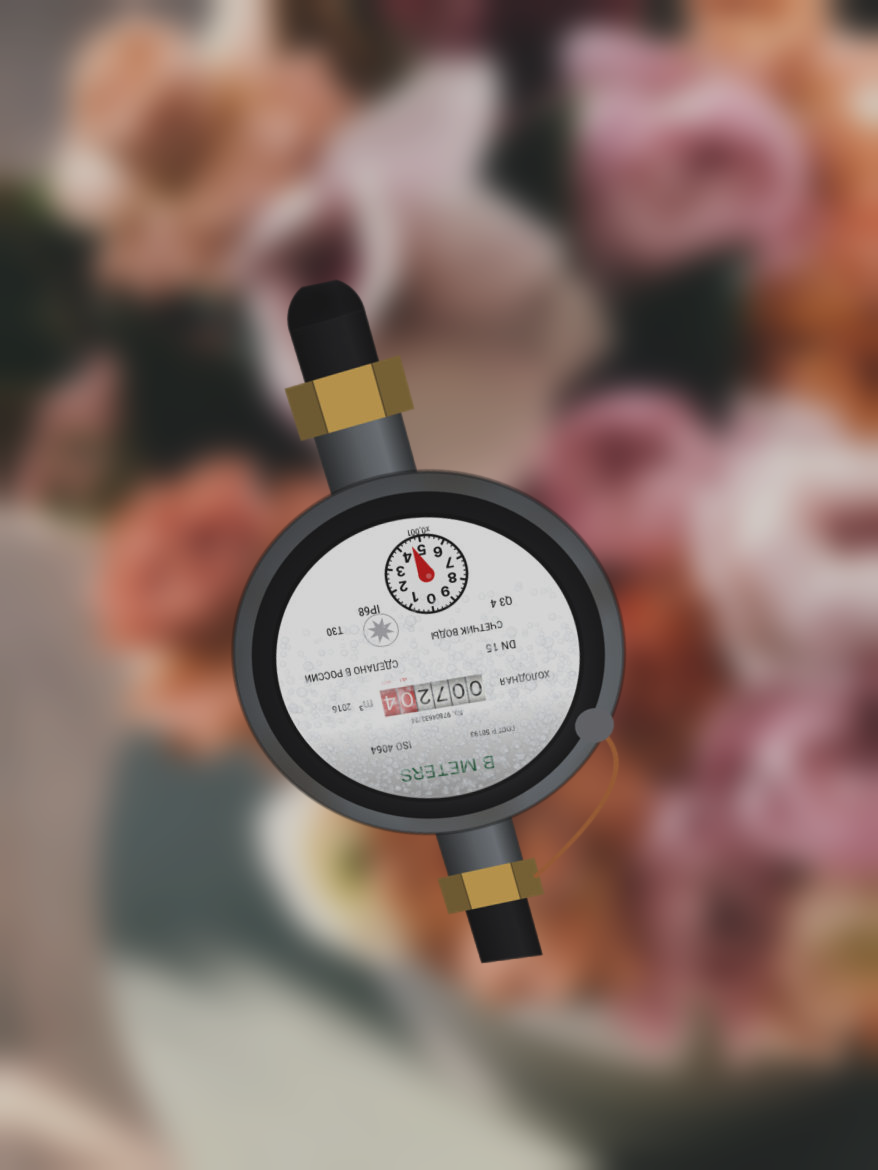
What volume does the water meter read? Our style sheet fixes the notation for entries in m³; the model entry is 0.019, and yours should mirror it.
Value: 72.044
